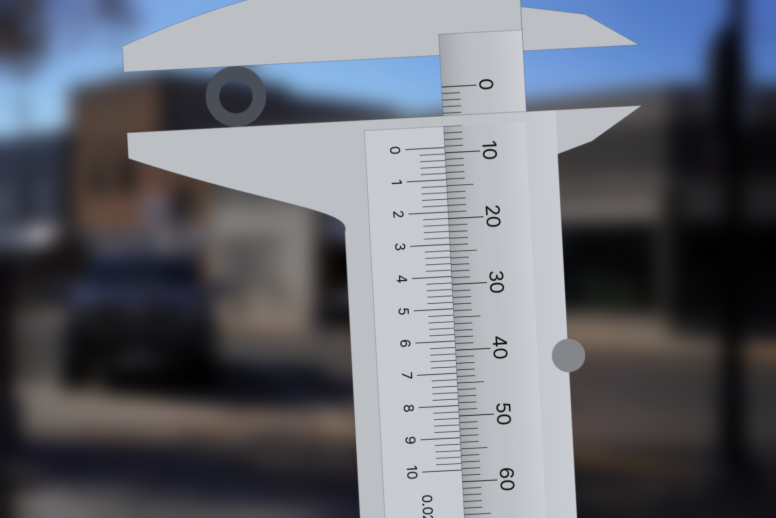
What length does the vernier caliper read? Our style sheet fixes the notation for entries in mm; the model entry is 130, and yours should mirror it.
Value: 9.2
